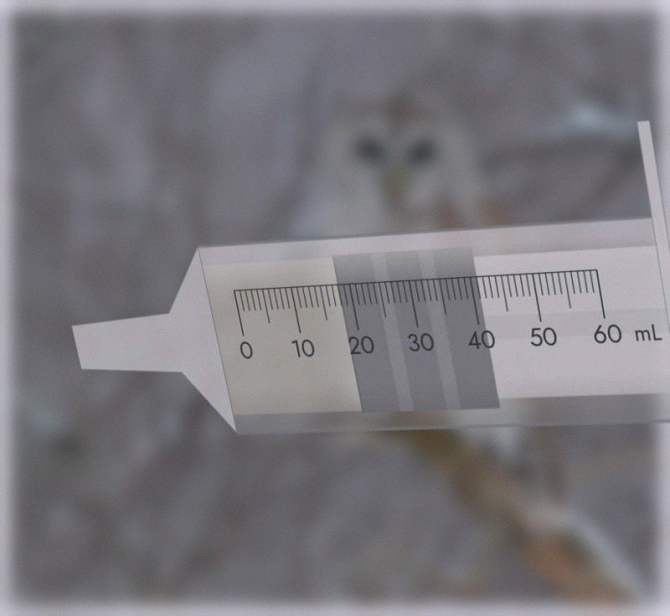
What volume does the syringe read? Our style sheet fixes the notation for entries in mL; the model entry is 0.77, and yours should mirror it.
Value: 18
